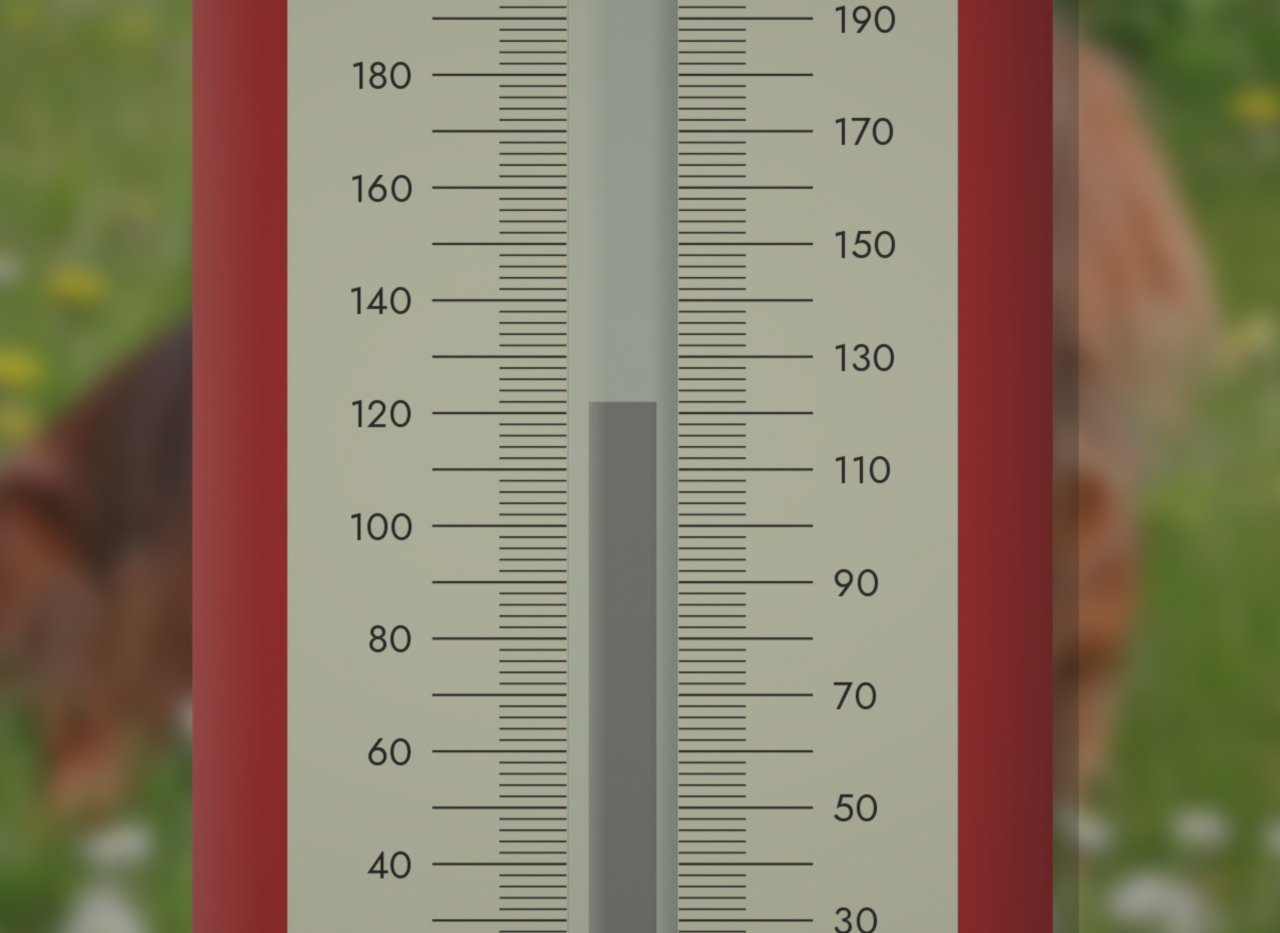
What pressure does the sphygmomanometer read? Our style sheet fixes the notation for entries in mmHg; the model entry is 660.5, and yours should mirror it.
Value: 122
